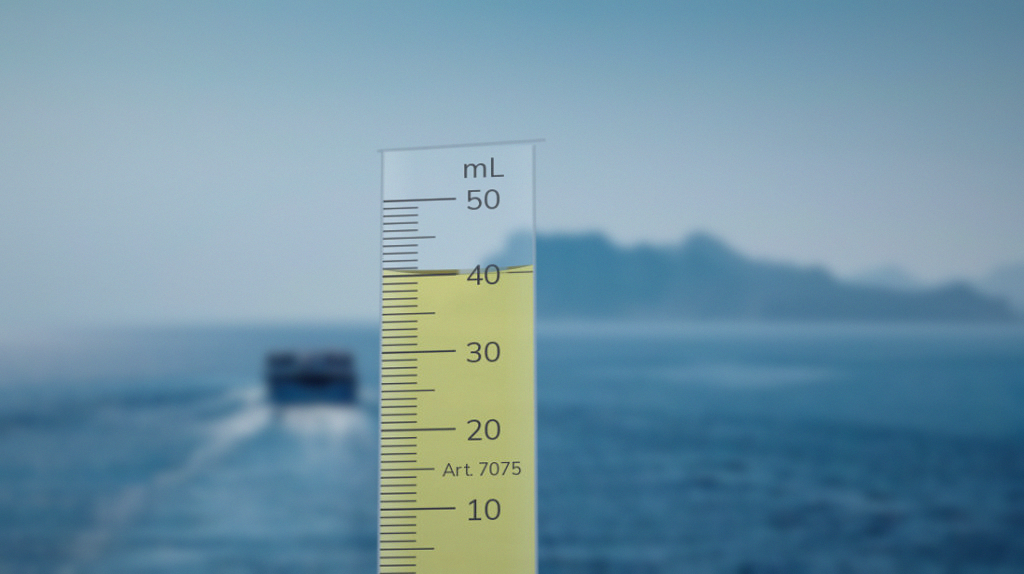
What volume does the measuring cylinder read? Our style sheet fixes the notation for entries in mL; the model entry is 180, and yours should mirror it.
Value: 40
